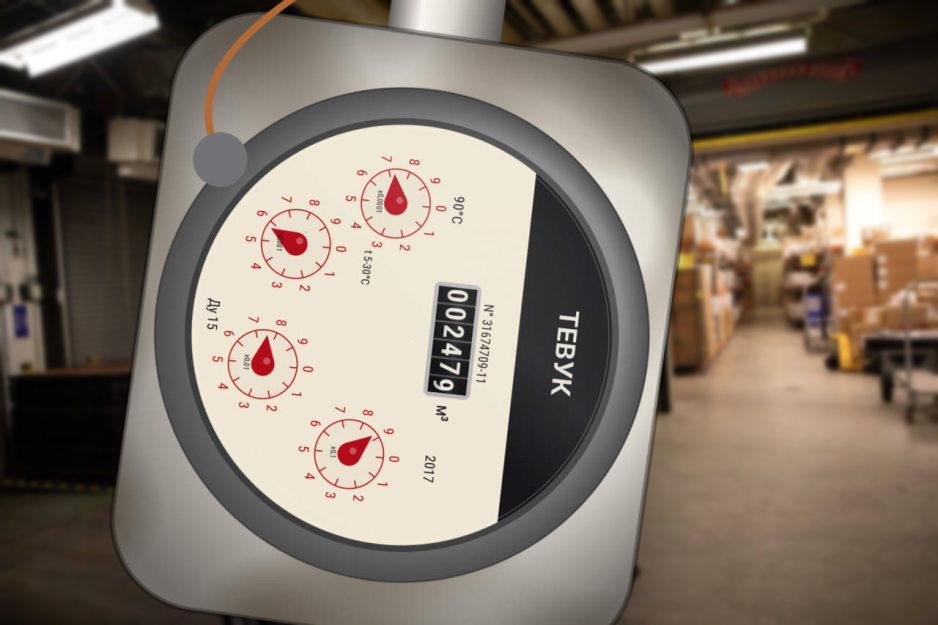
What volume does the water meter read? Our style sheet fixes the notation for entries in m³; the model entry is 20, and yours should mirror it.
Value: 2478.8757
